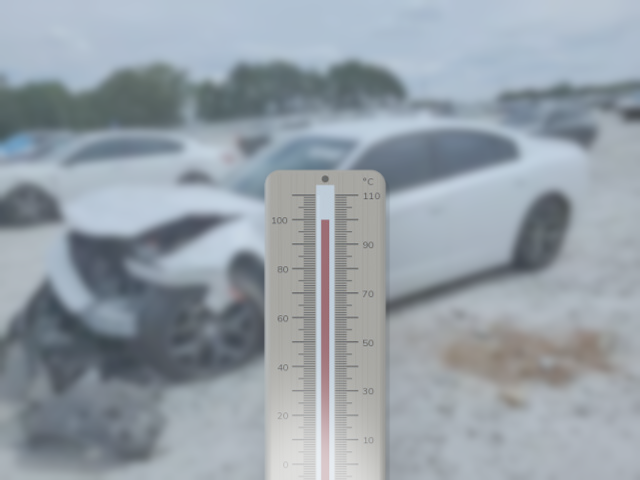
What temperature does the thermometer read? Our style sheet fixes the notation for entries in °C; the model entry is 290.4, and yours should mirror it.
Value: 100
